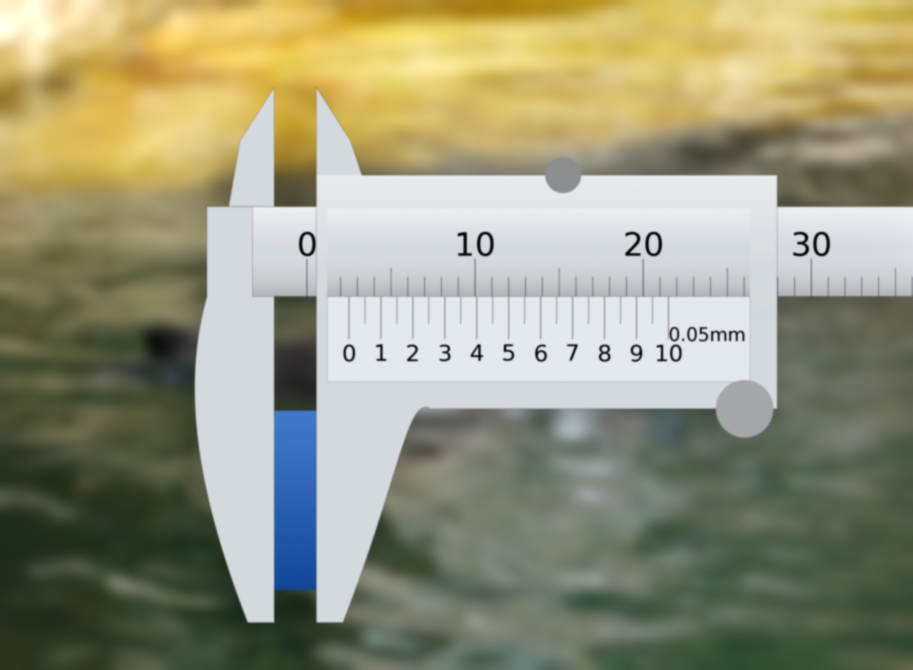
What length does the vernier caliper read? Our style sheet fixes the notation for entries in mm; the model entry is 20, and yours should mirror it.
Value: 2.5
